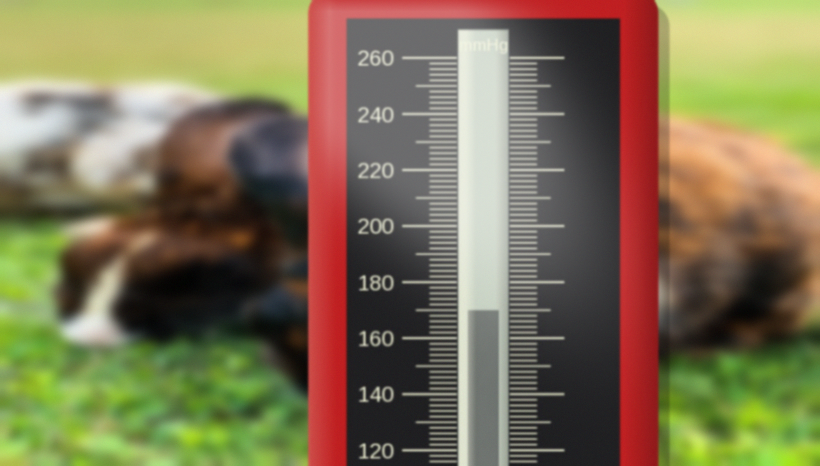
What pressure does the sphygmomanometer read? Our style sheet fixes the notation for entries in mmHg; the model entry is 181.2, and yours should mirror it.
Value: 170
